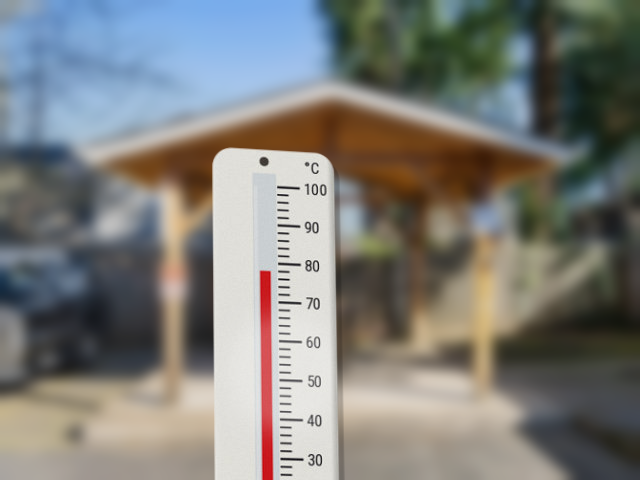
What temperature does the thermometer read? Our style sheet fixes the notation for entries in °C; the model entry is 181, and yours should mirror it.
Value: 78
